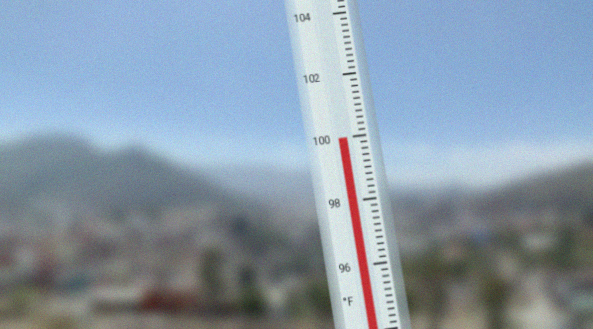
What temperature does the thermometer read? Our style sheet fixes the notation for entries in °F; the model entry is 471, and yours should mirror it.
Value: 100
